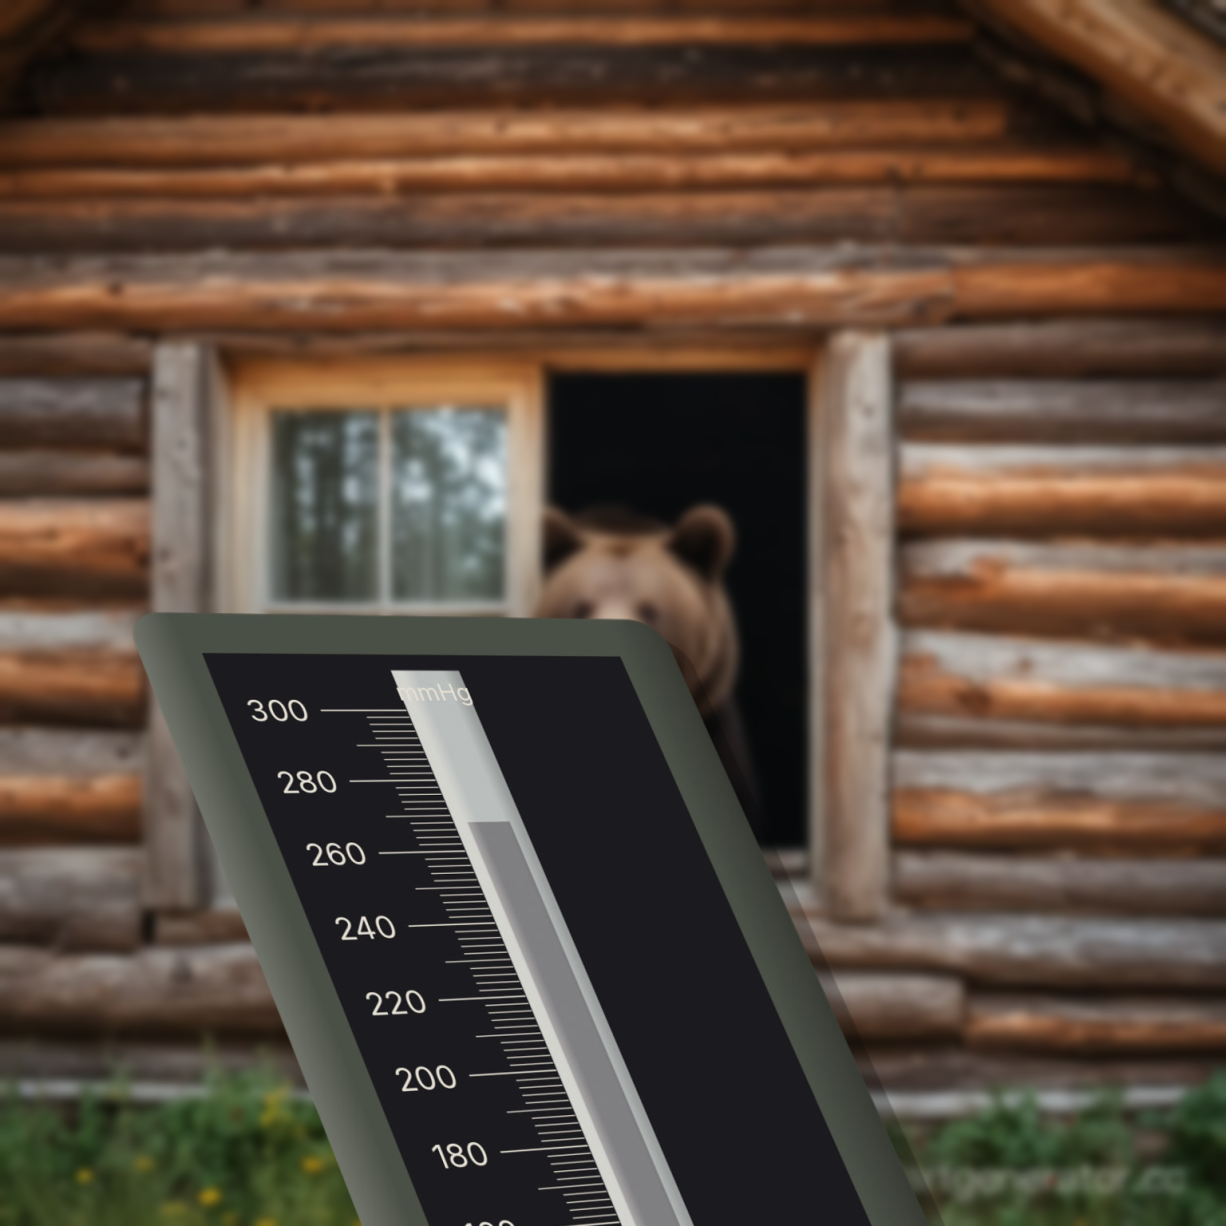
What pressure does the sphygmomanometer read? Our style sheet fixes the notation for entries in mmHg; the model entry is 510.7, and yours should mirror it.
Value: 268
